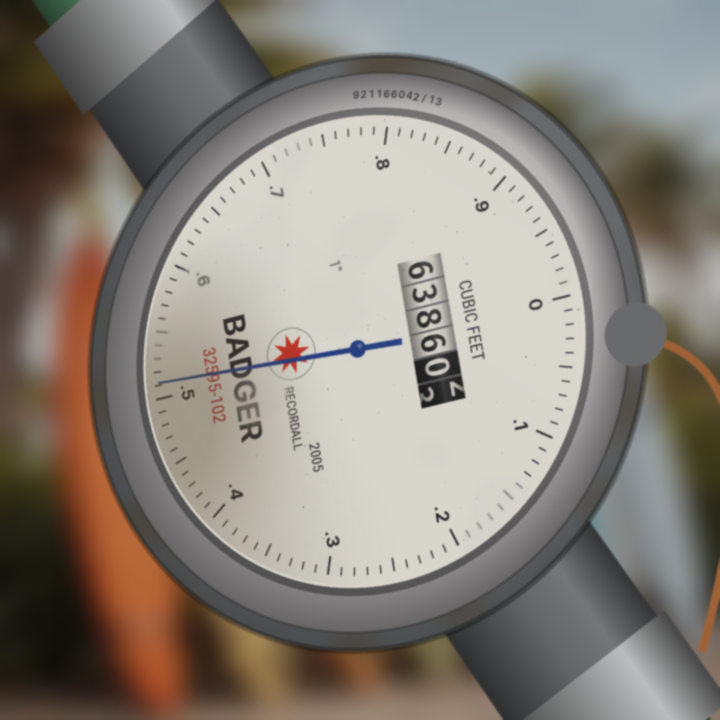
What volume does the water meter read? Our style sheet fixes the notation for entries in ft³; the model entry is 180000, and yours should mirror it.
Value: 638602.51
